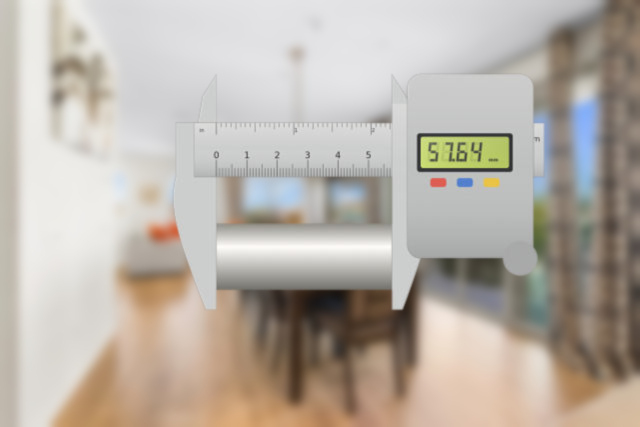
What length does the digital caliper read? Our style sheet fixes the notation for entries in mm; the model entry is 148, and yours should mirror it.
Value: 57.64
